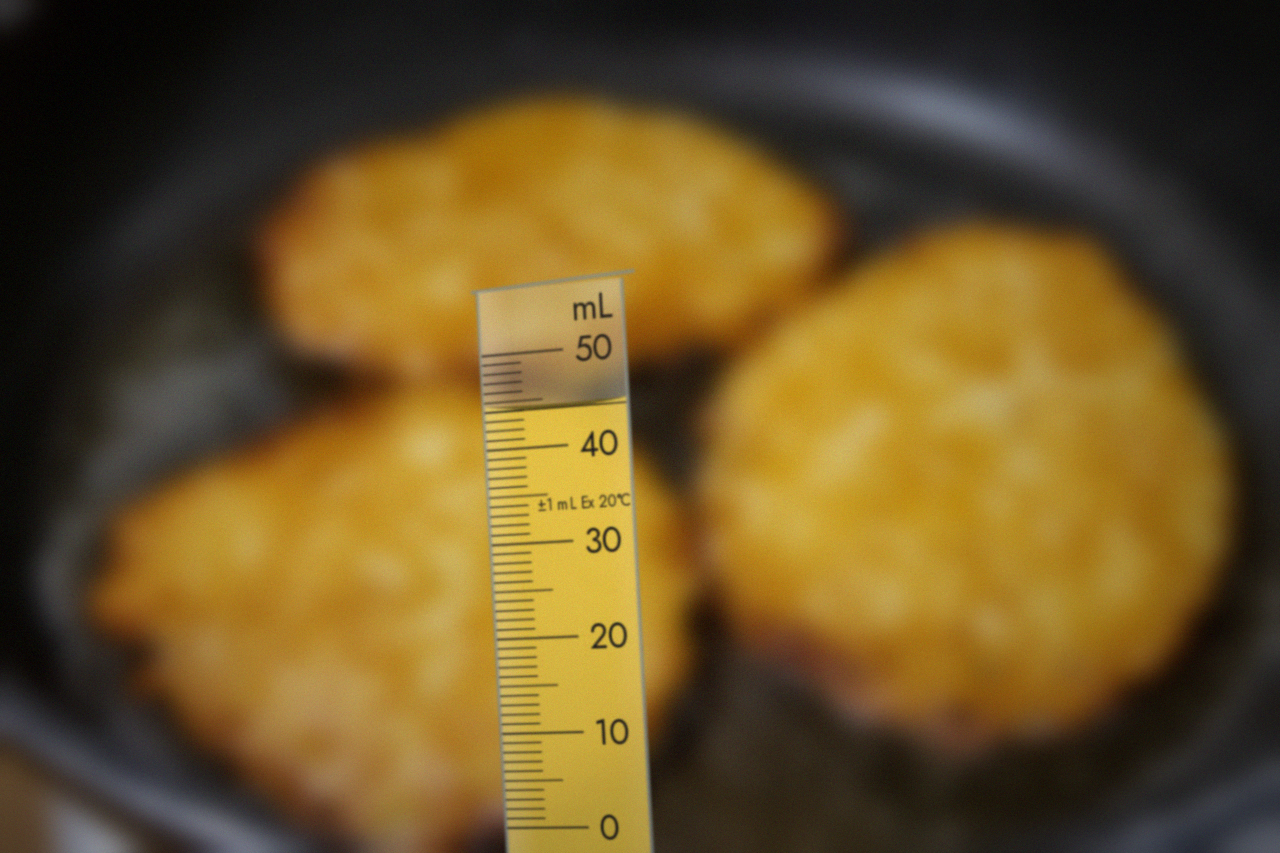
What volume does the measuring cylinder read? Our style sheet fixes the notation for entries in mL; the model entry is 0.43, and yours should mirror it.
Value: 44
